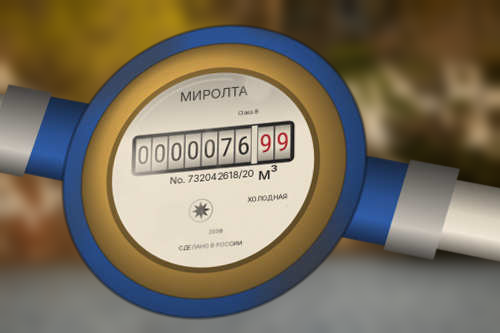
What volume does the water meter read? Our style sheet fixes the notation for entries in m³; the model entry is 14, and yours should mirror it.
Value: 76.99
